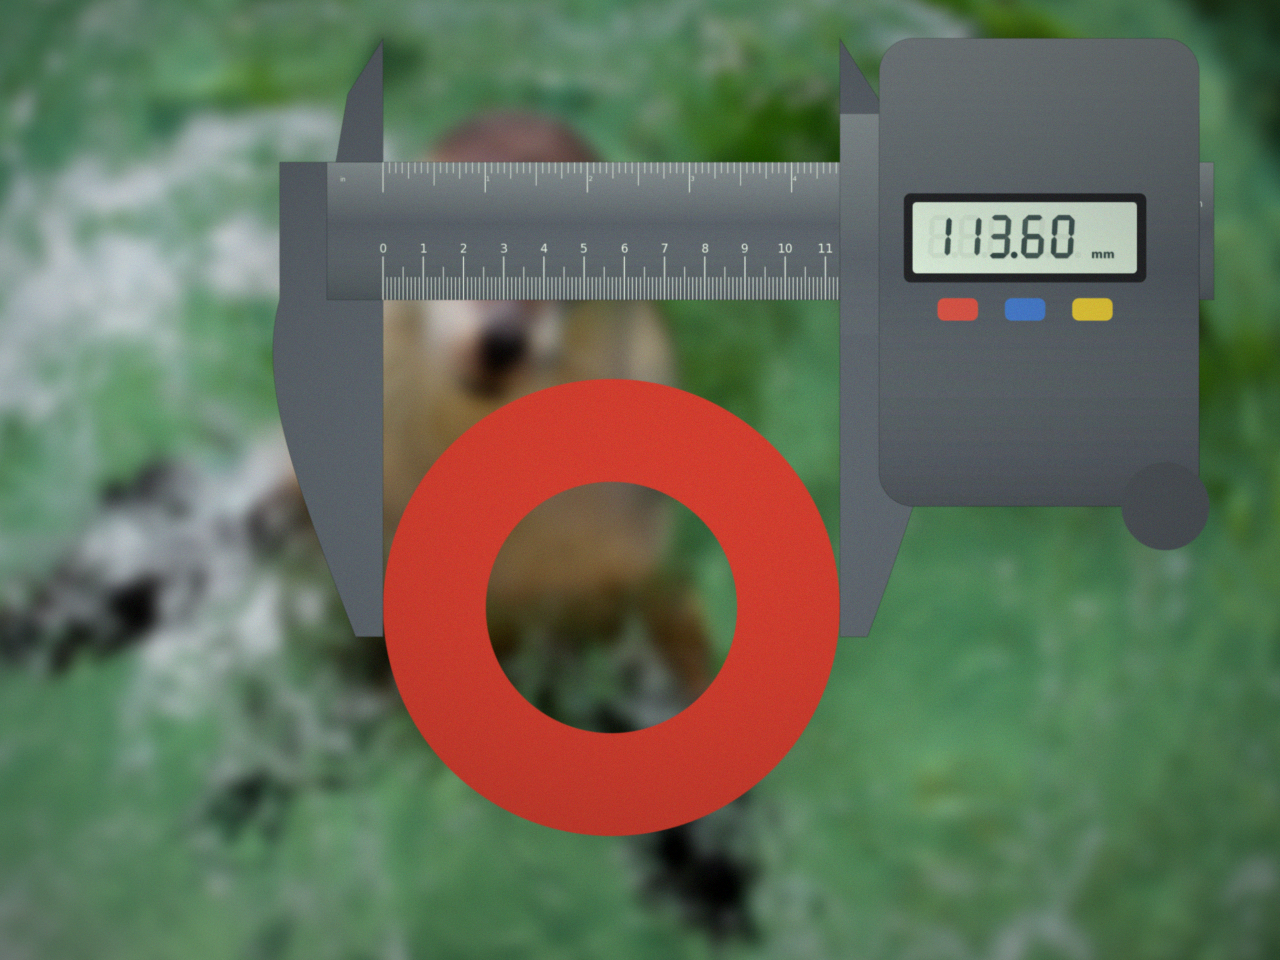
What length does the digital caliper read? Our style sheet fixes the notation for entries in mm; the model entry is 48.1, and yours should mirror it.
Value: 113.60
